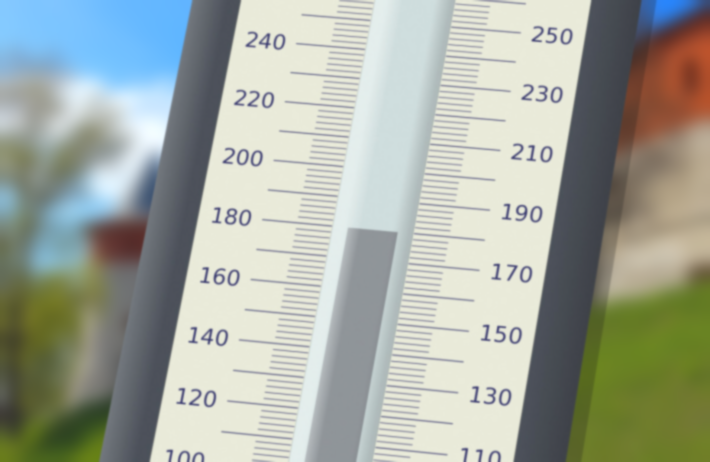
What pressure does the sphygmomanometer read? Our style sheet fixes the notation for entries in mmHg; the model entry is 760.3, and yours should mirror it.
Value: 180
